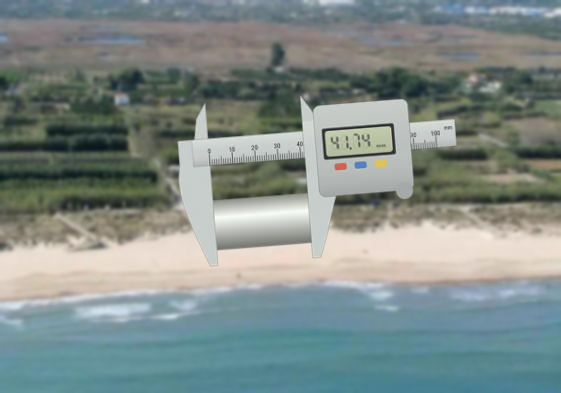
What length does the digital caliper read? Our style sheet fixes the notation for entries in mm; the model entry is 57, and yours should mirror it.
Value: 41.74
